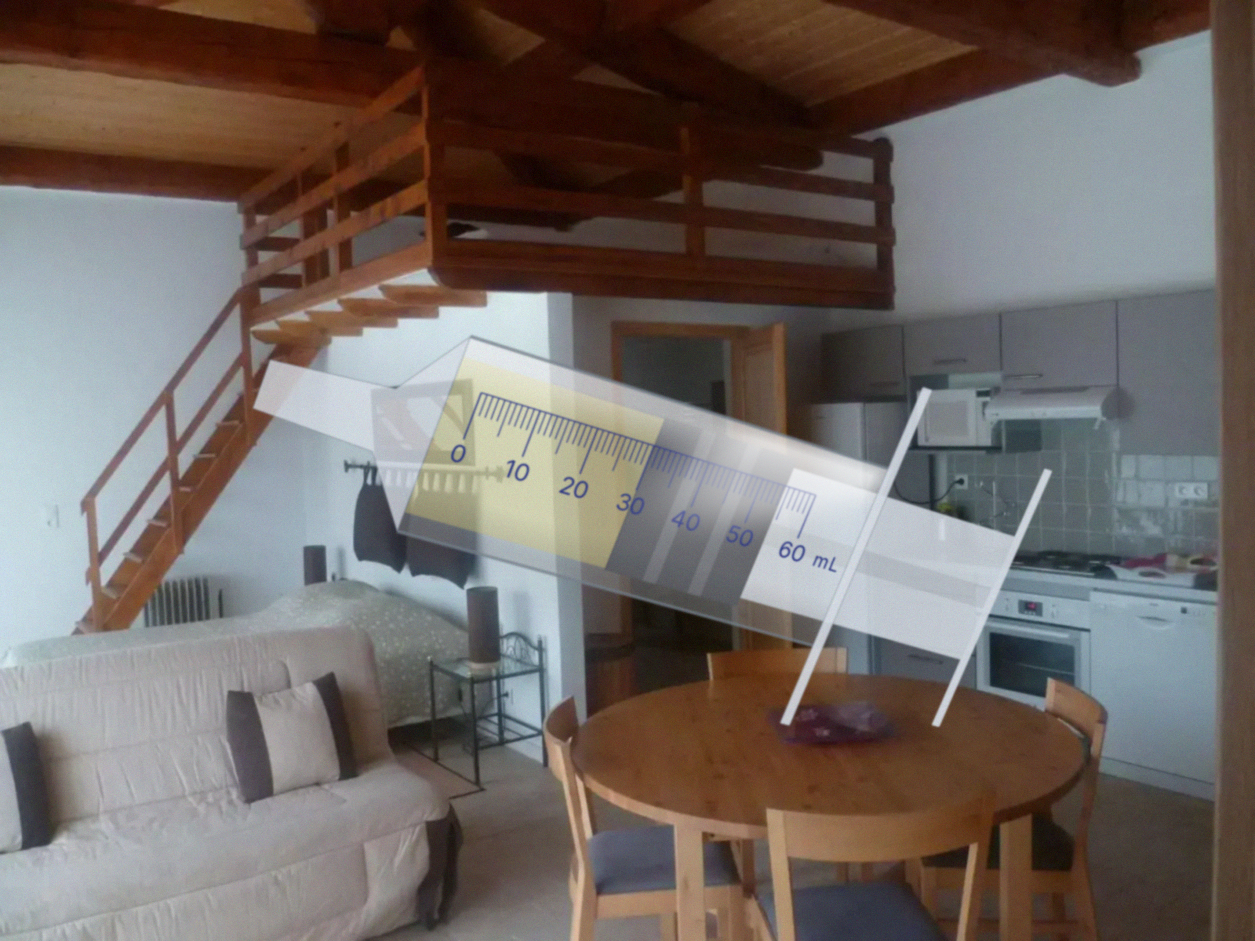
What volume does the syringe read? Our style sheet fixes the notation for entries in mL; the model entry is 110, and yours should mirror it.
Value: 30
